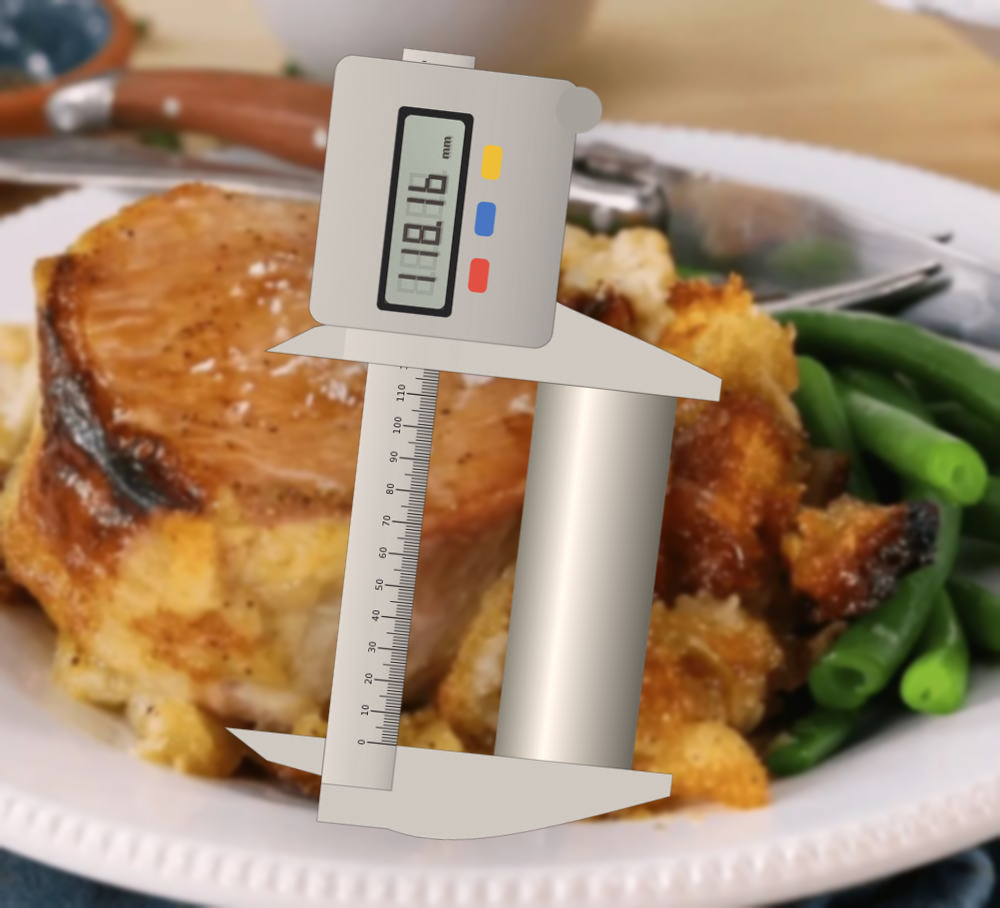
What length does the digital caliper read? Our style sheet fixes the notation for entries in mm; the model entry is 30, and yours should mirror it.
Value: 118.16
